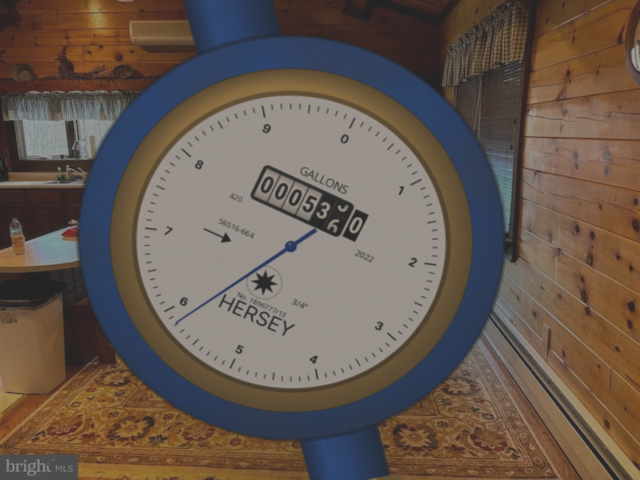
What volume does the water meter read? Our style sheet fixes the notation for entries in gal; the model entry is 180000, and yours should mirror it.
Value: 5355.8
